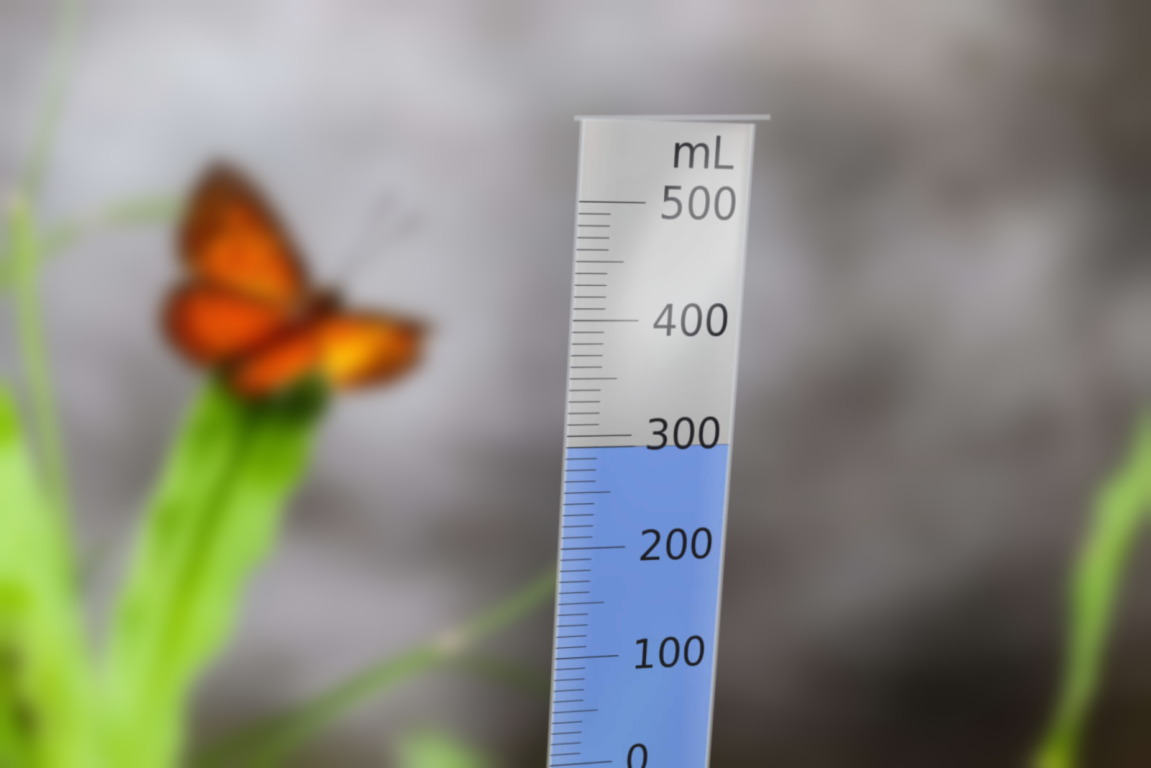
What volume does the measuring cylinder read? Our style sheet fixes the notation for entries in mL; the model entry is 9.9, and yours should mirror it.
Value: 290
